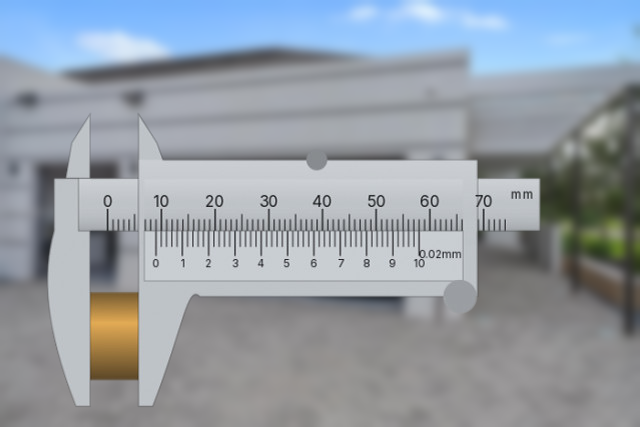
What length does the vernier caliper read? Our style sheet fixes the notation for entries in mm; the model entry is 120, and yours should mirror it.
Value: 9.0
